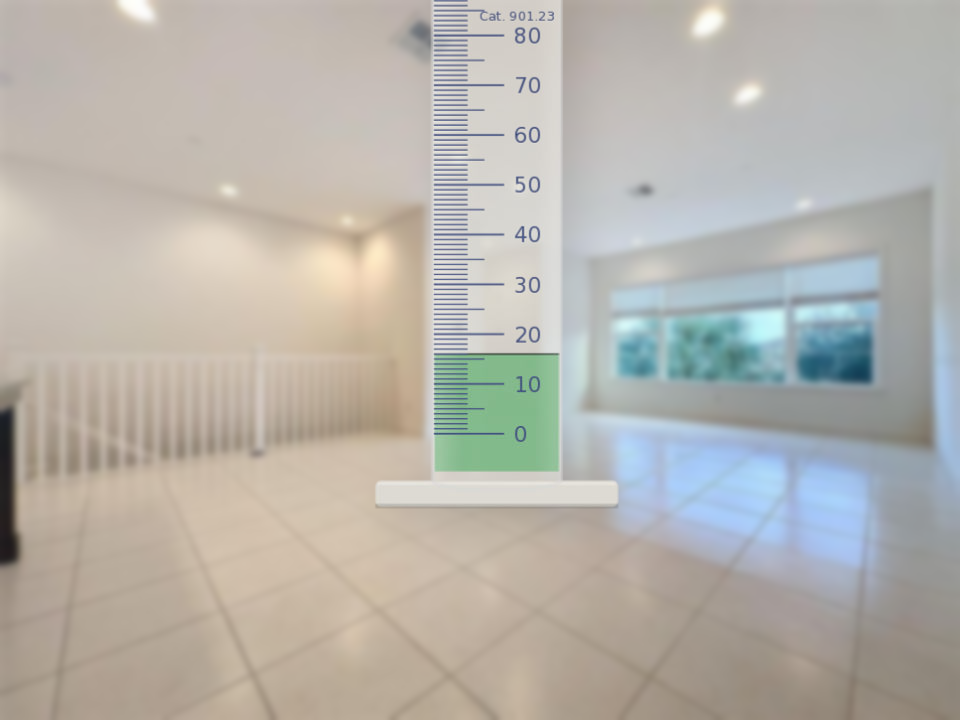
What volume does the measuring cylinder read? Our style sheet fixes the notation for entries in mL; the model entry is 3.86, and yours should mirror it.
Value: 16
